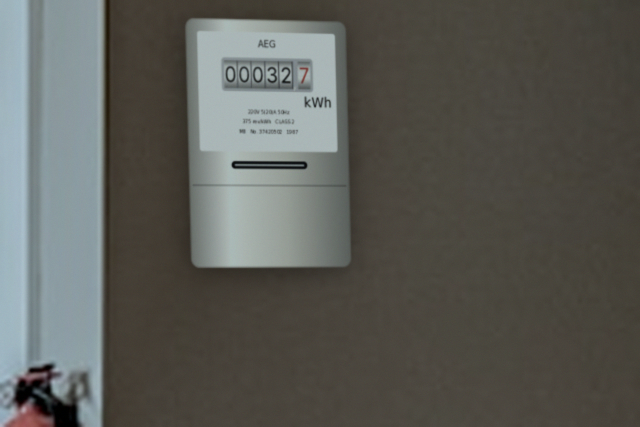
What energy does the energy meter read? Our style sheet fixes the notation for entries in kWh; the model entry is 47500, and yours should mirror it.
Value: 32.7
